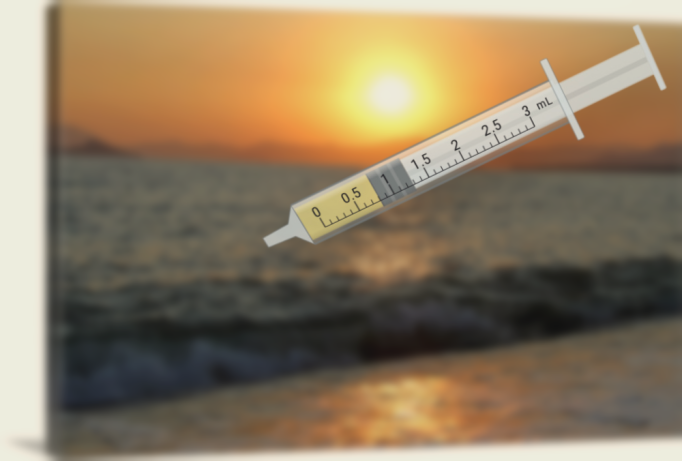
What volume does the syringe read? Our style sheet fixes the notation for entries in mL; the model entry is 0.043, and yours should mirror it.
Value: 0.8
